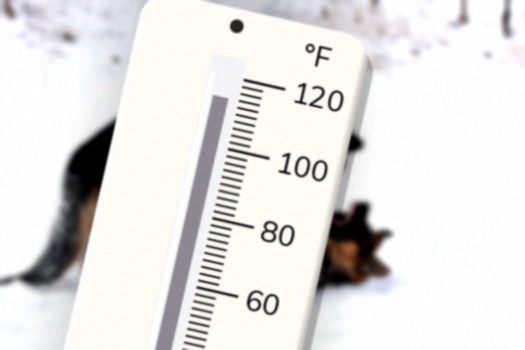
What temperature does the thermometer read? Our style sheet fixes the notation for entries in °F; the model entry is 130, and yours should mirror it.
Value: 114
